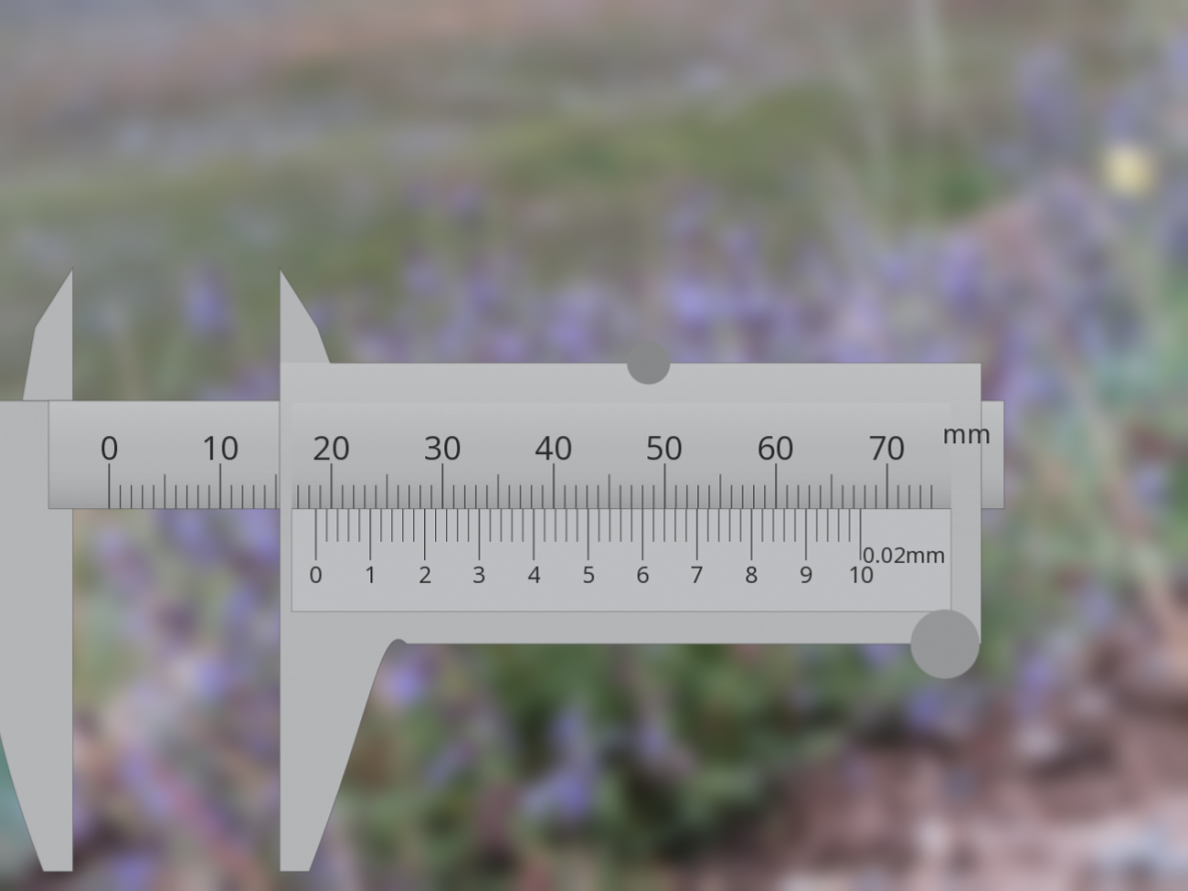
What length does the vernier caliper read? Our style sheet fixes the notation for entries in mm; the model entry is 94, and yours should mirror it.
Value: 18.6
